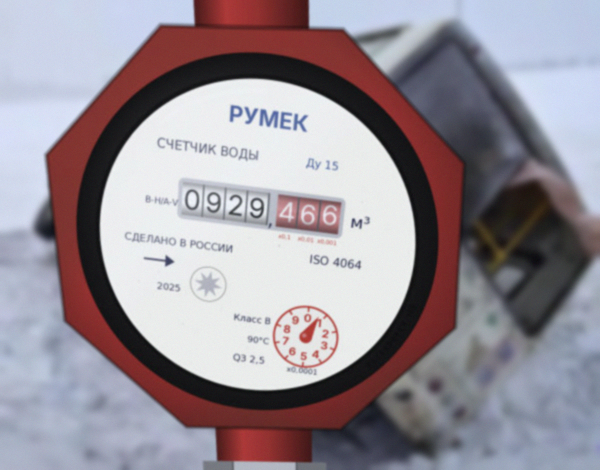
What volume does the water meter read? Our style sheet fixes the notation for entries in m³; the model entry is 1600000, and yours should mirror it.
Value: 929.4660
